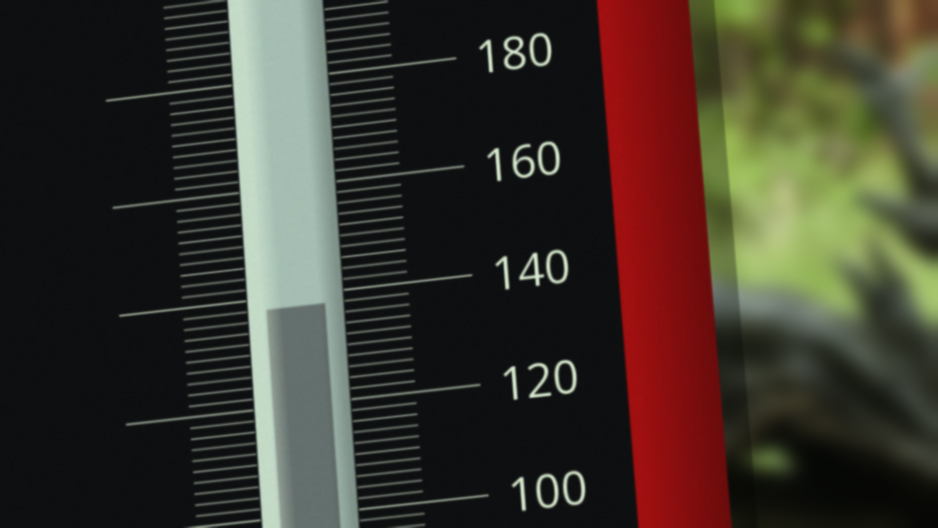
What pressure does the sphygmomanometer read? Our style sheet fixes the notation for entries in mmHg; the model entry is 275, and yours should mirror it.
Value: 138
